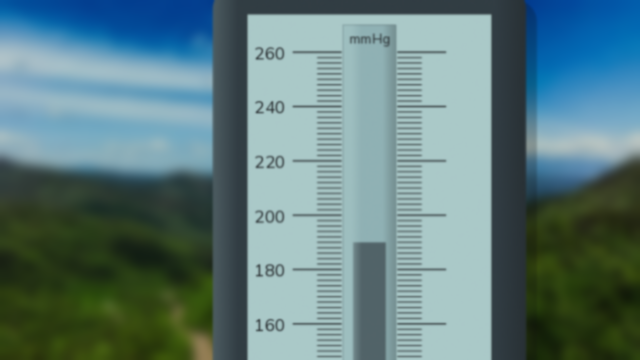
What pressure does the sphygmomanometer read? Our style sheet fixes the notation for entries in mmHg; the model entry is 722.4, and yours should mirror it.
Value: 190
